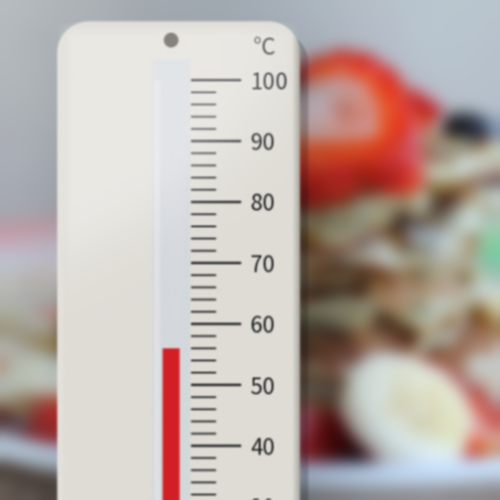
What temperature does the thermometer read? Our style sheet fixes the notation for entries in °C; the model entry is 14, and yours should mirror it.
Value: 56
